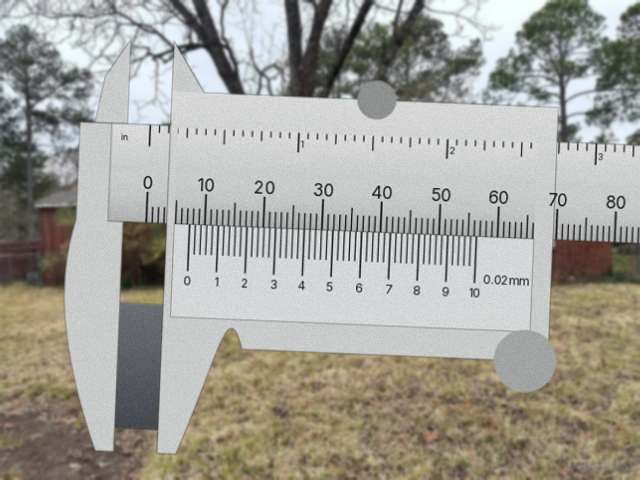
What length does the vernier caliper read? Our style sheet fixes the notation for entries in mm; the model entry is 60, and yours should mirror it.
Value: 7.4
